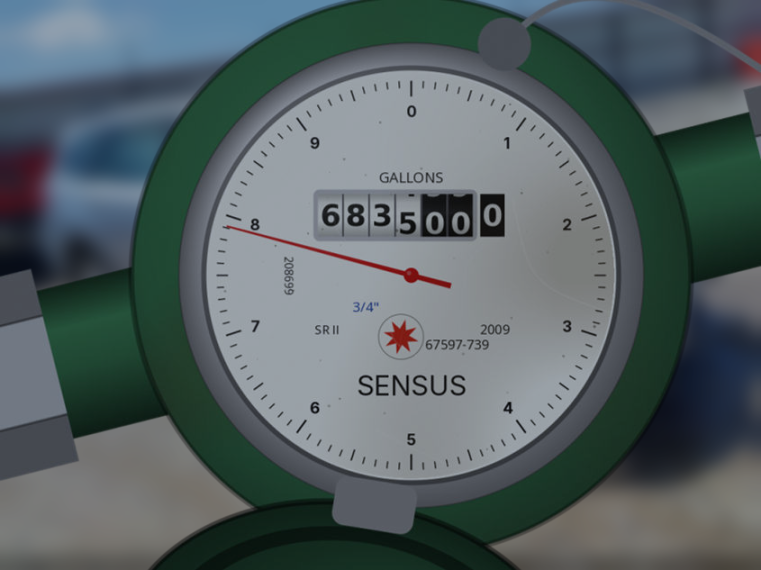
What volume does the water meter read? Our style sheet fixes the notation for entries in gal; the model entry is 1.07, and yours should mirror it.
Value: 6834997.9
